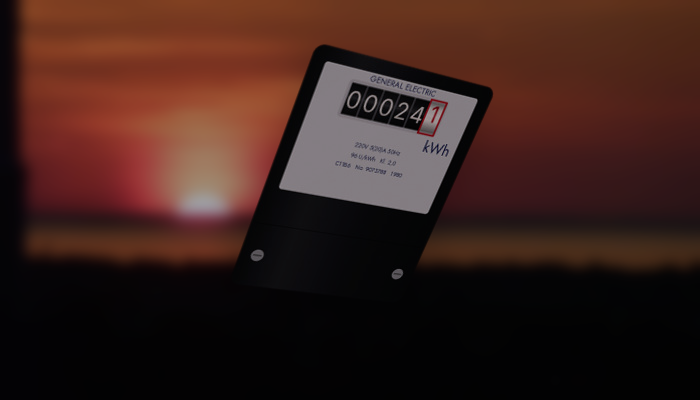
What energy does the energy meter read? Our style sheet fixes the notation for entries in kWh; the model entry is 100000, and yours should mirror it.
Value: 24.1
